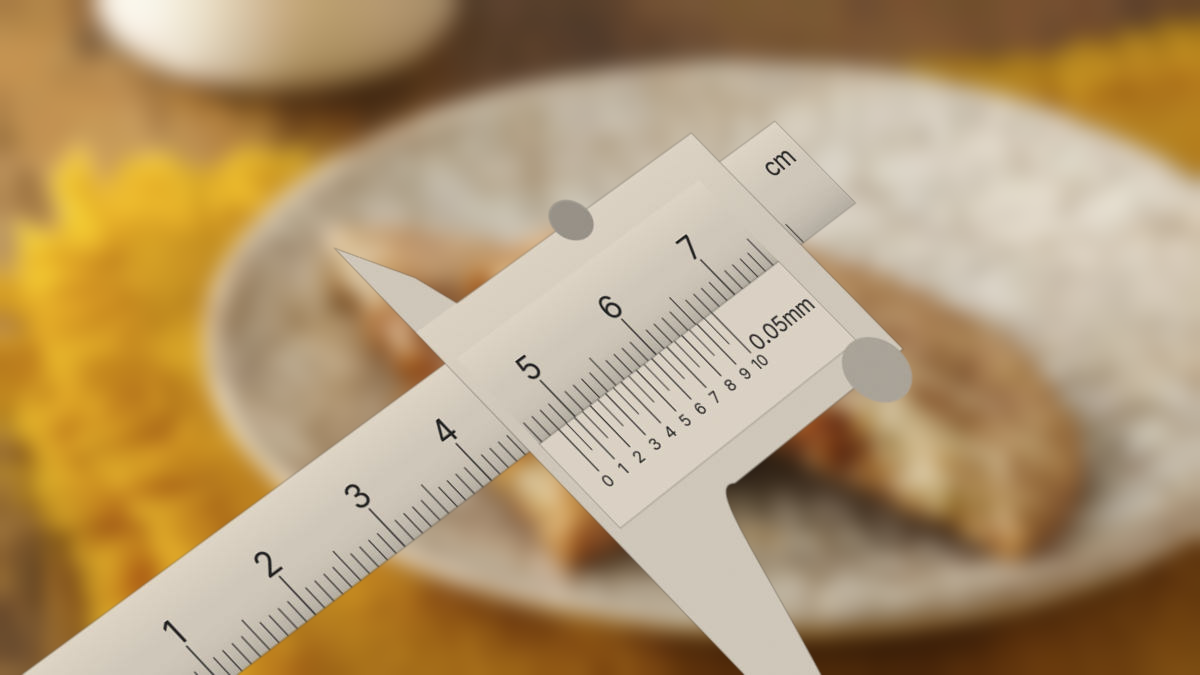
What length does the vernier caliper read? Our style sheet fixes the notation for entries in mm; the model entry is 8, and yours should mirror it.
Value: 48.0
